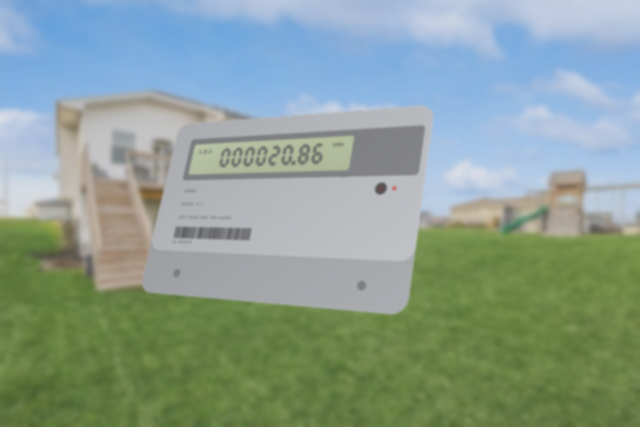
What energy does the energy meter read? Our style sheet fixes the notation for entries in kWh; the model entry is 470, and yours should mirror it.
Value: 20.86
